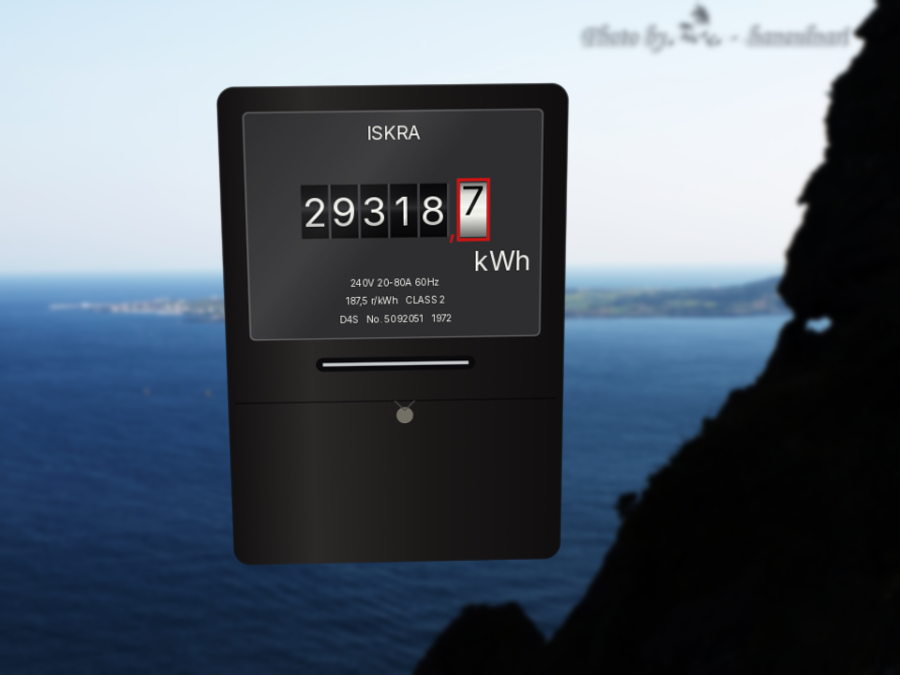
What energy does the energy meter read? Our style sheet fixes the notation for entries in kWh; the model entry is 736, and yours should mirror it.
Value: 29318.7
